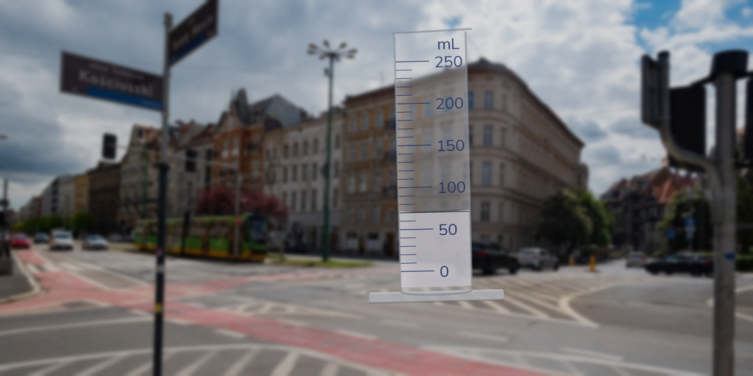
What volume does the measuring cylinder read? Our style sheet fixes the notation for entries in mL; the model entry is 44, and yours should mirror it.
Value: 70
